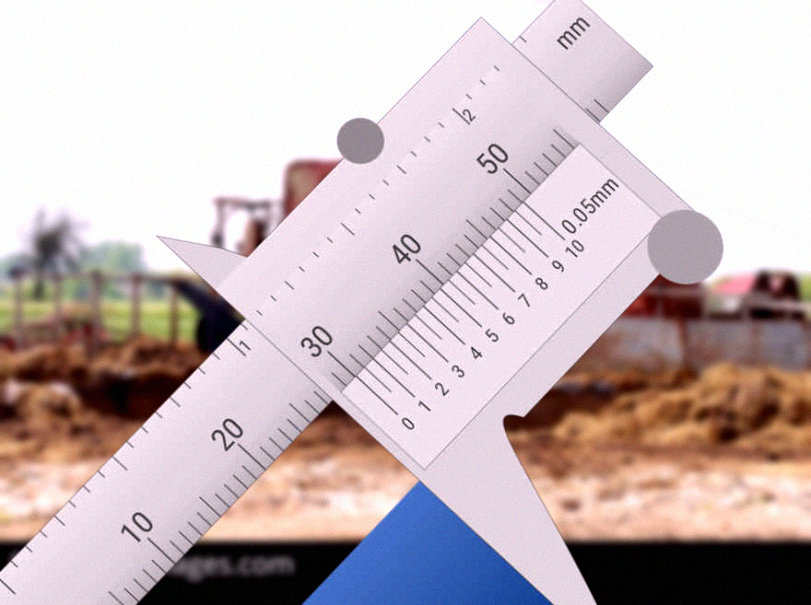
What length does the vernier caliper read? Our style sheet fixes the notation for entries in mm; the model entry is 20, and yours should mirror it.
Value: 30.1
